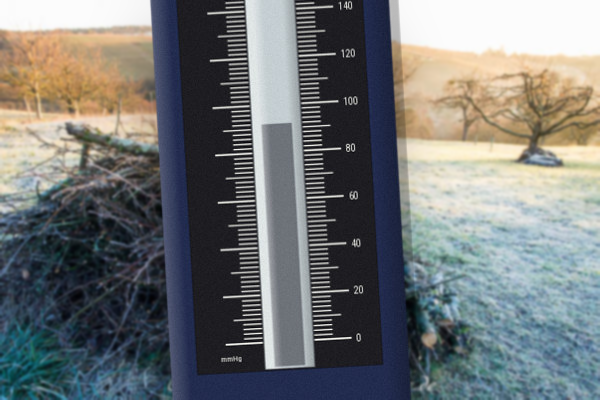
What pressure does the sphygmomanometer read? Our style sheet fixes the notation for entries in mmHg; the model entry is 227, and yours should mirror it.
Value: 92
